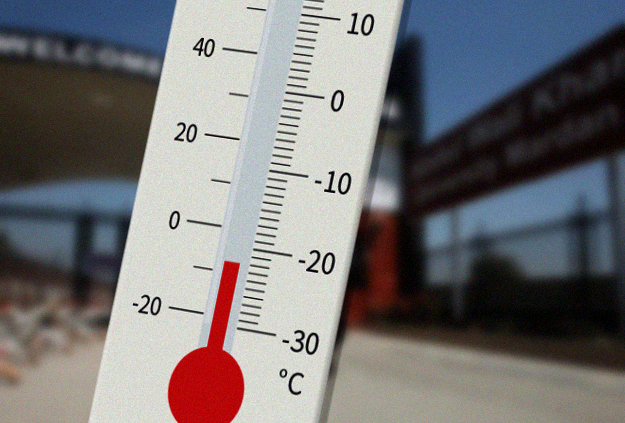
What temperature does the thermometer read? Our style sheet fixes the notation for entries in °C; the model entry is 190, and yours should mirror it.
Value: -22
